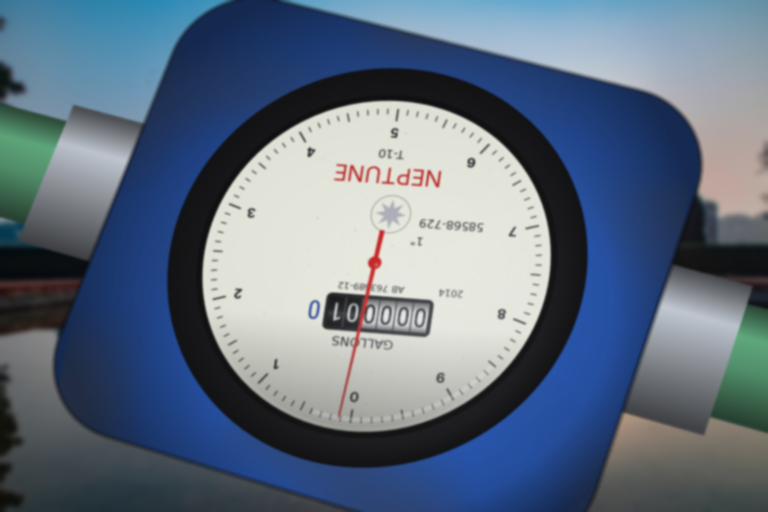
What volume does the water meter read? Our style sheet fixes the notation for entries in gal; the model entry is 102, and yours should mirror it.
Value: 10.1
